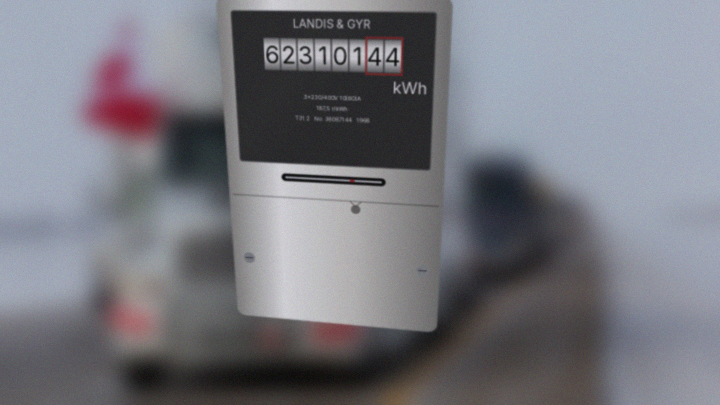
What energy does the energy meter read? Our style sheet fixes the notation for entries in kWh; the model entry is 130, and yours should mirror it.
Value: 623101.44
